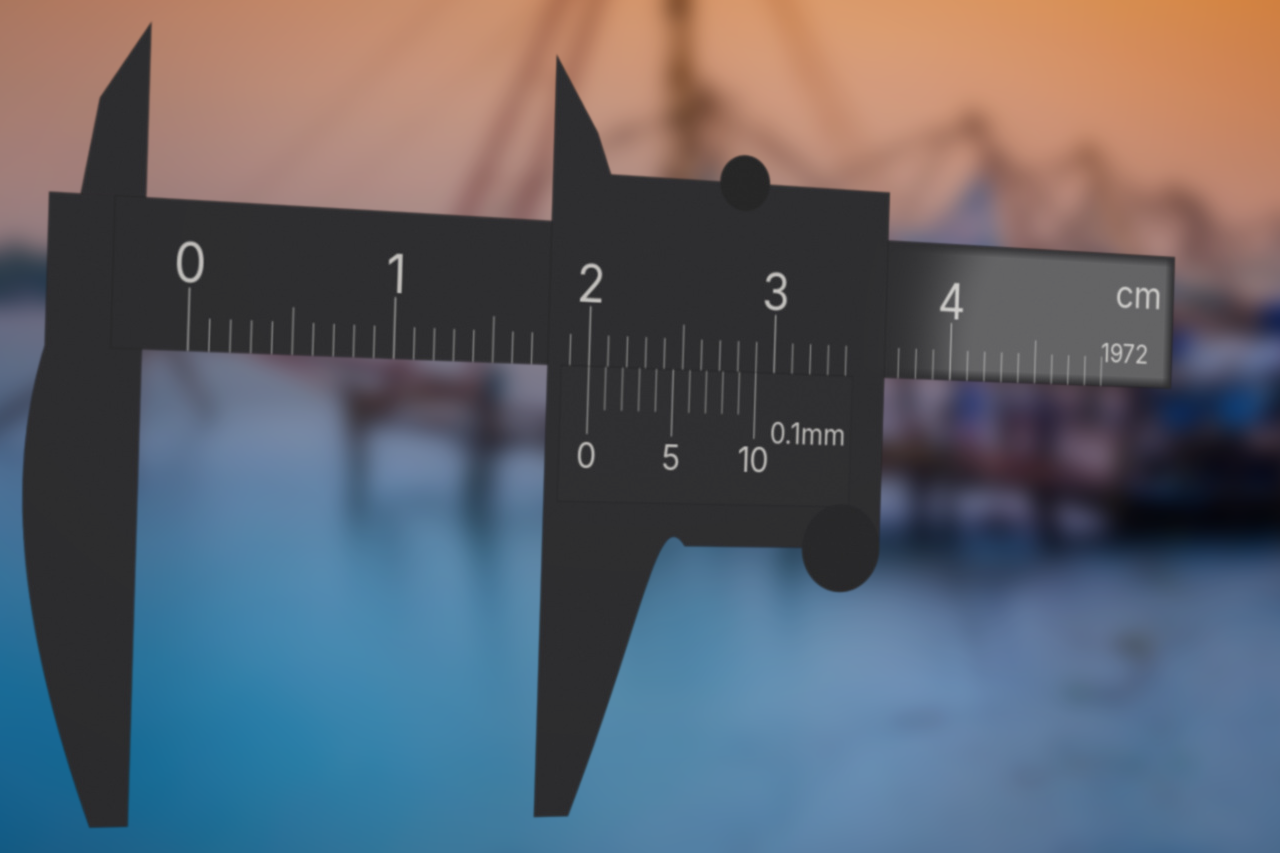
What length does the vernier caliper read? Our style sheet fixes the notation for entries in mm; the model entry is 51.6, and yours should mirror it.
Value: 20.0
